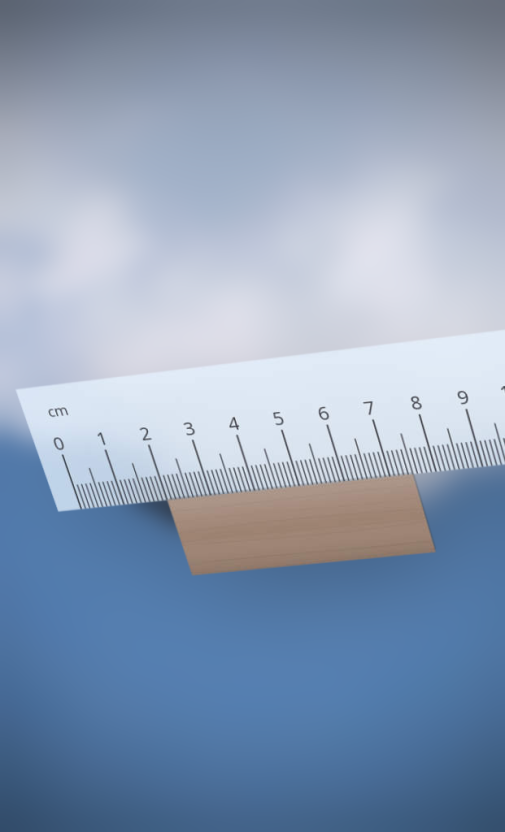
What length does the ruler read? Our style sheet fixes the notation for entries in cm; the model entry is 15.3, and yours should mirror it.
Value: 5.5
